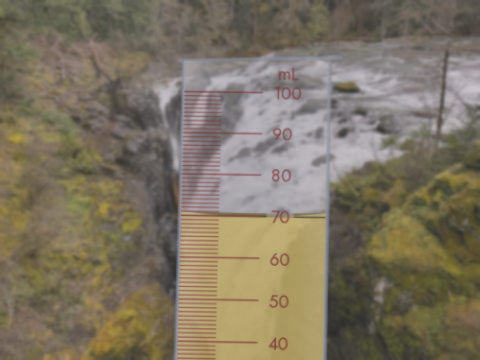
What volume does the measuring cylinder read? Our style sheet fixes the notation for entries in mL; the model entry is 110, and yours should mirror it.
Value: 70
